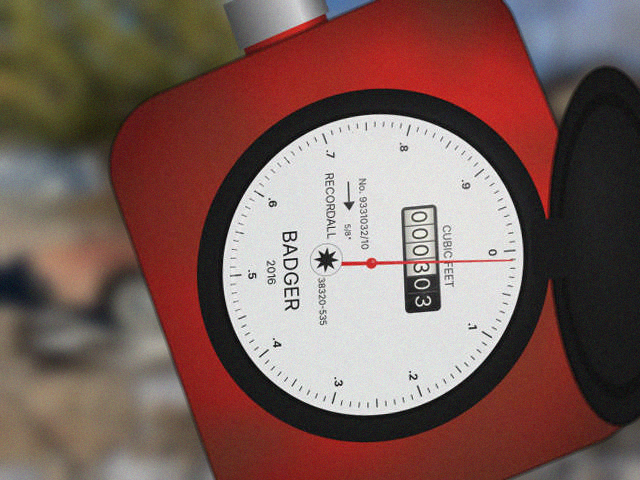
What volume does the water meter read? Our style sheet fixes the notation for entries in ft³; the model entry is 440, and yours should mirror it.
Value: 303.01
